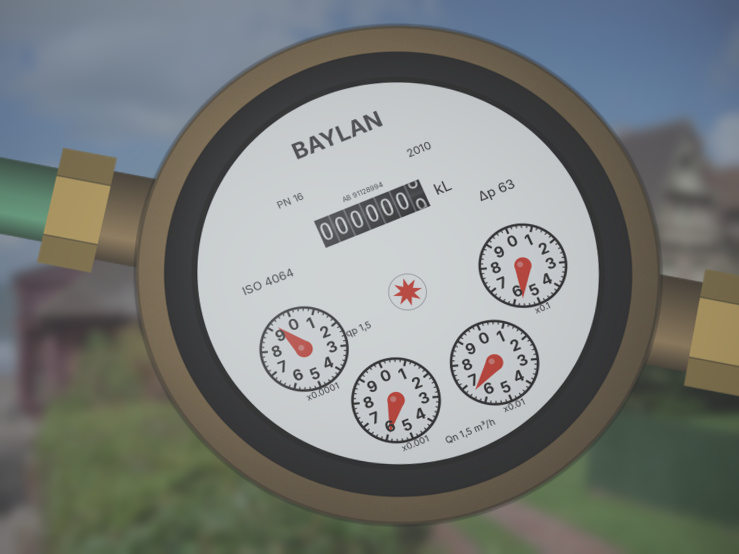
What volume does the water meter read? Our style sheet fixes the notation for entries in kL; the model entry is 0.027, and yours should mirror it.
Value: 8.5659
